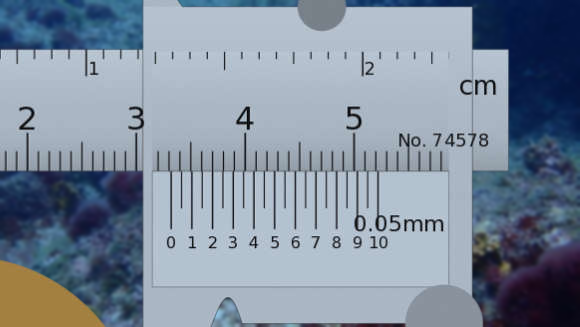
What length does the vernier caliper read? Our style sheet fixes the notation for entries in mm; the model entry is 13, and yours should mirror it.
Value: 33.2
